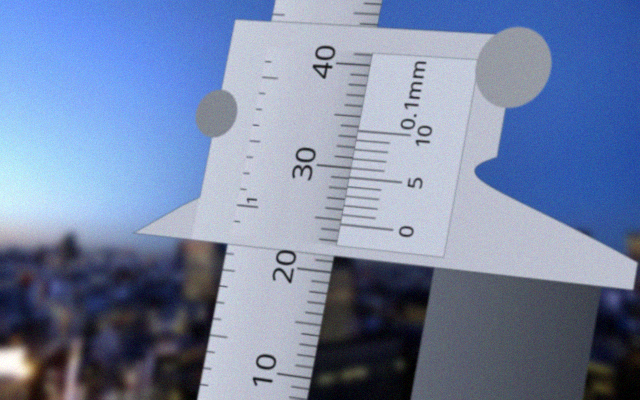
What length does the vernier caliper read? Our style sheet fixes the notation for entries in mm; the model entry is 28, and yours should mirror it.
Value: 24.6
